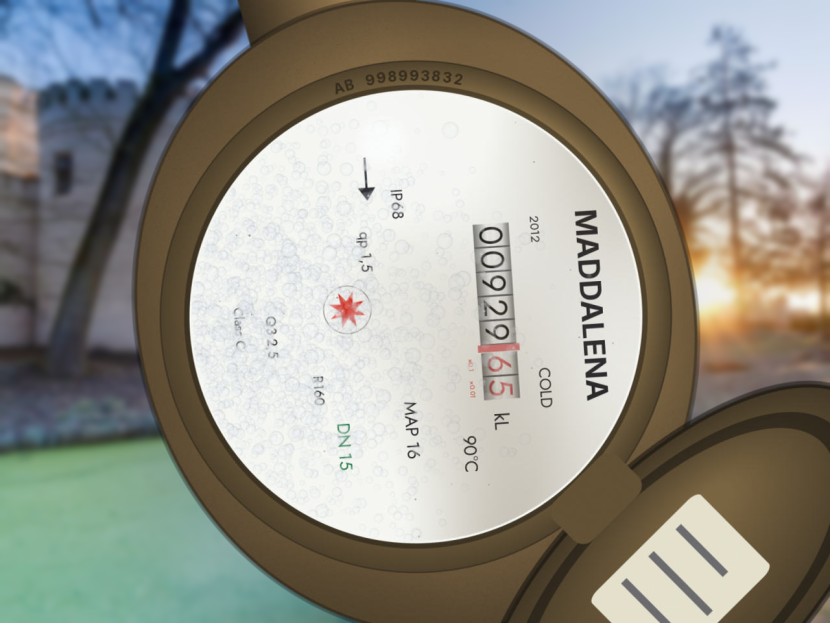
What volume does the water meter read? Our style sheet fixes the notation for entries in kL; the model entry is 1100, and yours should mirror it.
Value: 929.65
